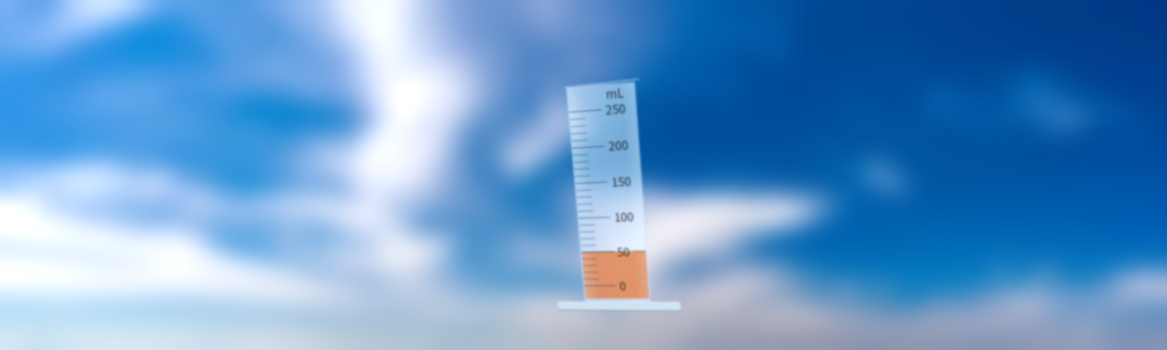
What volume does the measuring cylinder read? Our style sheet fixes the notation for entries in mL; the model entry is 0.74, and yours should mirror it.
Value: 50
